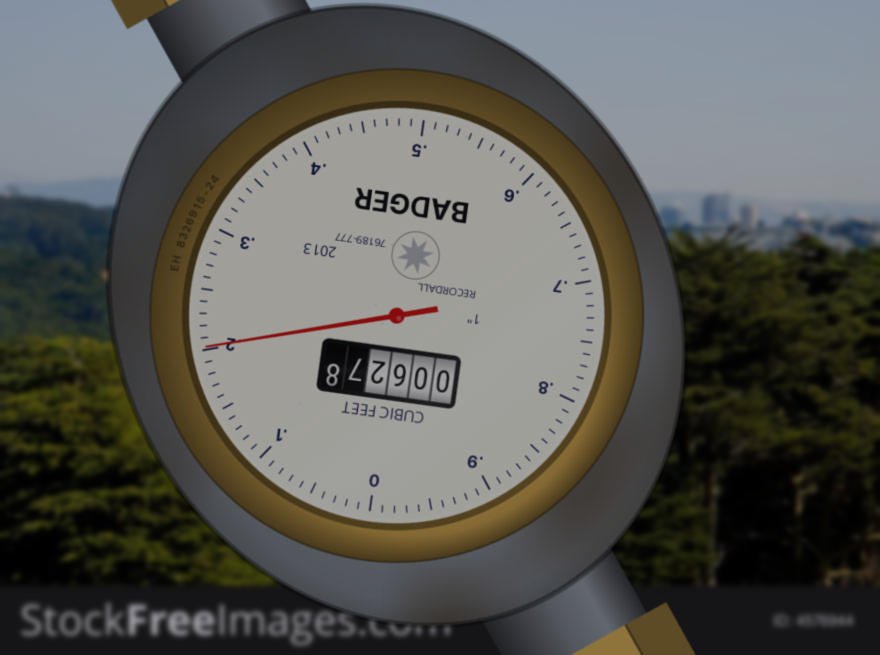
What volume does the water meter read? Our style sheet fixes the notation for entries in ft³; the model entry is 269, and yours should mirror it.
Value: 6278.20
